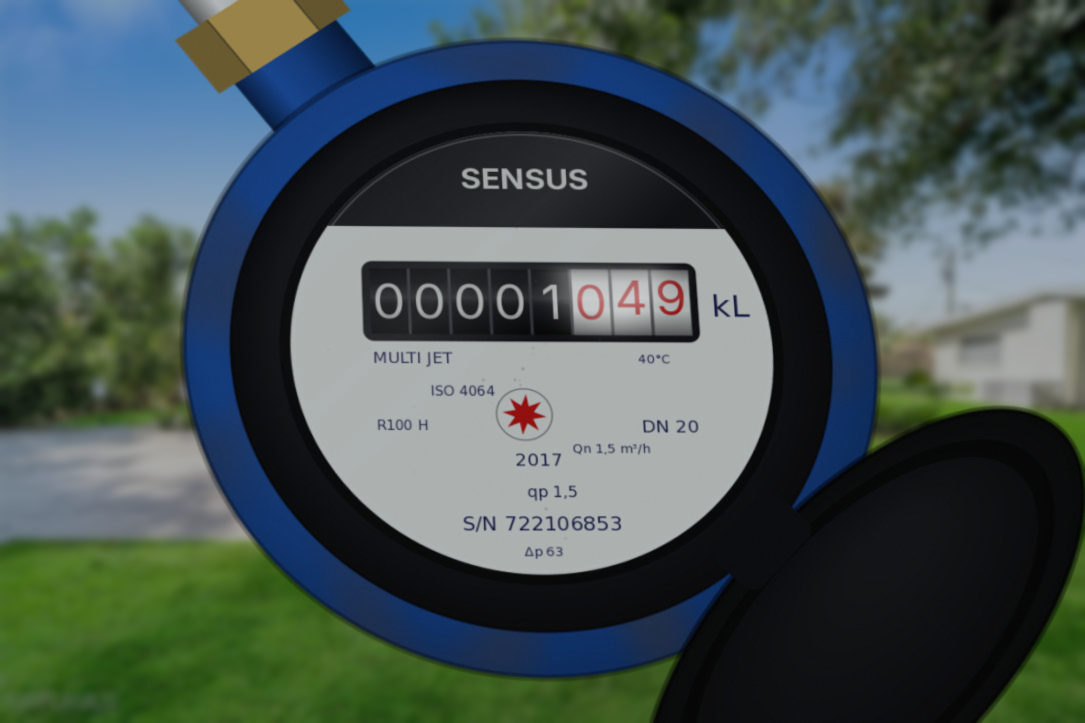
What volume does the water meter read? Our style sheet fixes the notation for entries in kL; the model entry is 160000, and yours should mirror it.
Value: 1.049
